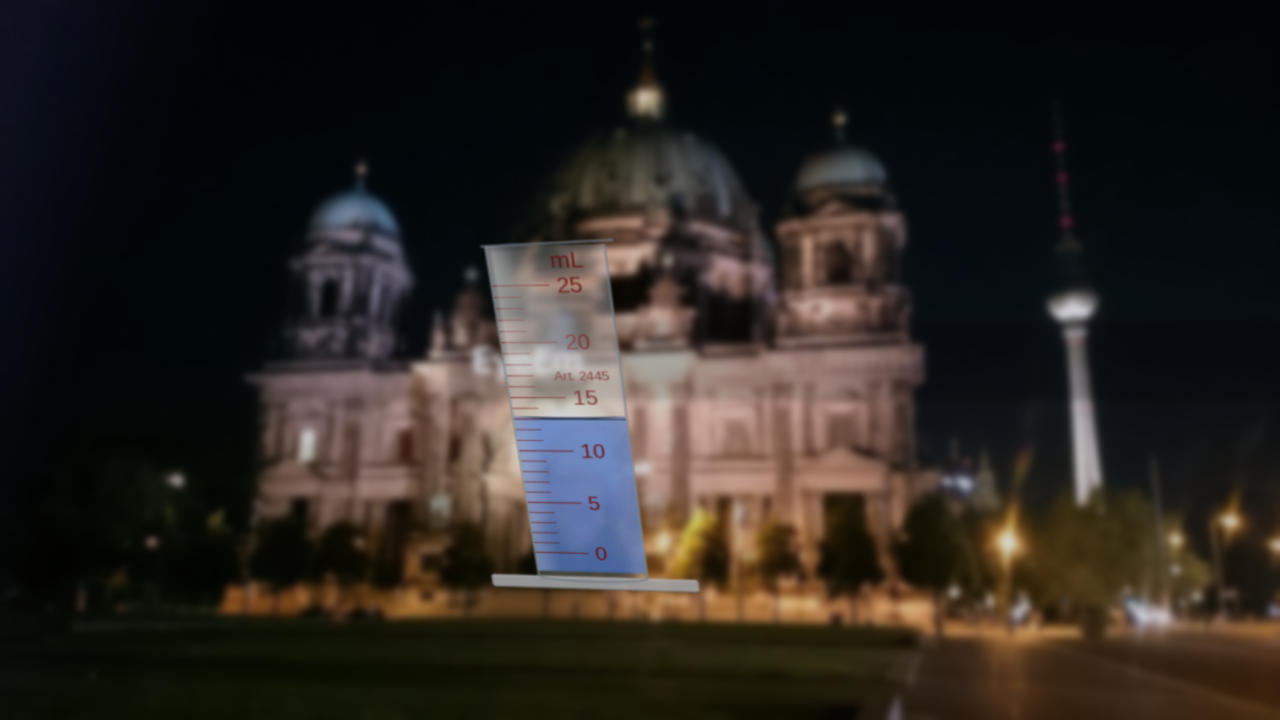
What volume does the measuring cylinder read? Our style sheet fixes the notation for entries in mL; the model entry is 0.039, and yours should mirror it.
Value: 13
